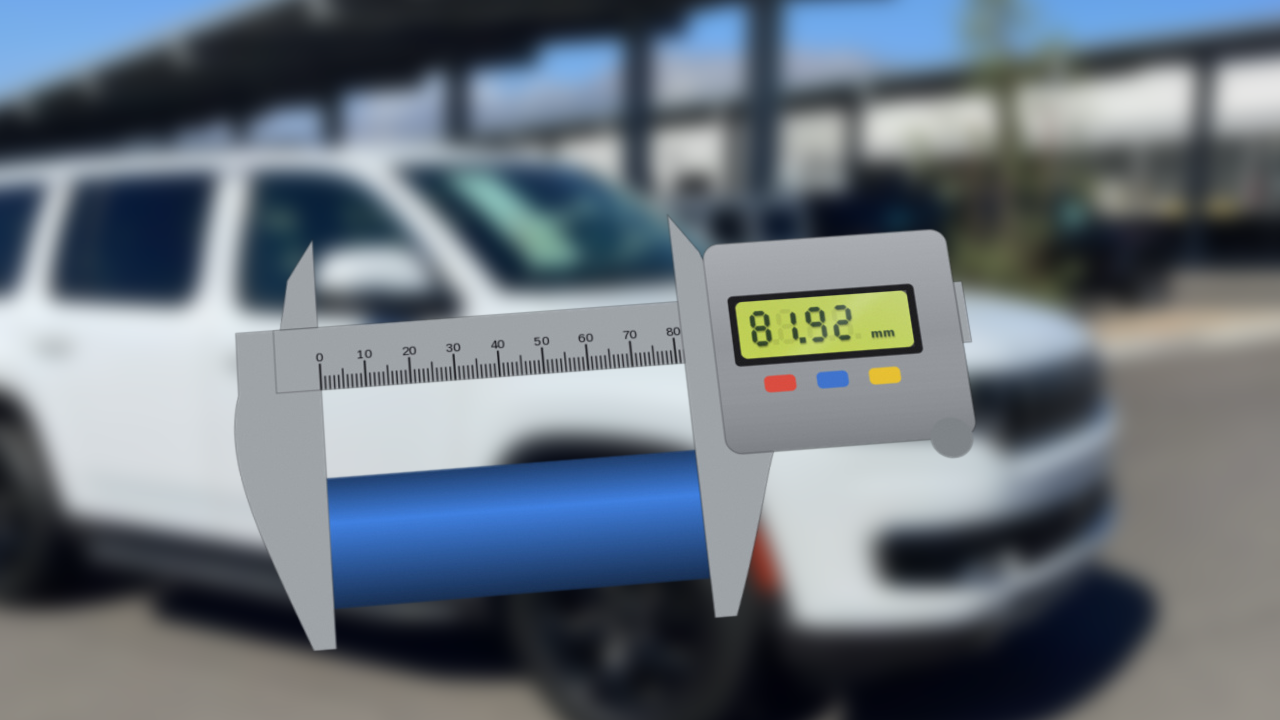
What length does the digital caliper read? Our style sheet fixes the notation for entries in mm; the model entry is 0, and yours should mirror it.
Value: 81.92
